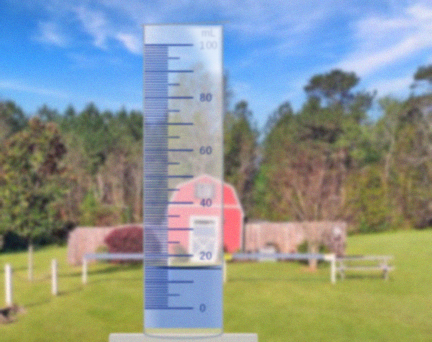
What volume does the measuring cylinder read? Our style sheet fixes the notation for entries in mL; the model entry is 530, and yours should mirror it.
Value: 15
